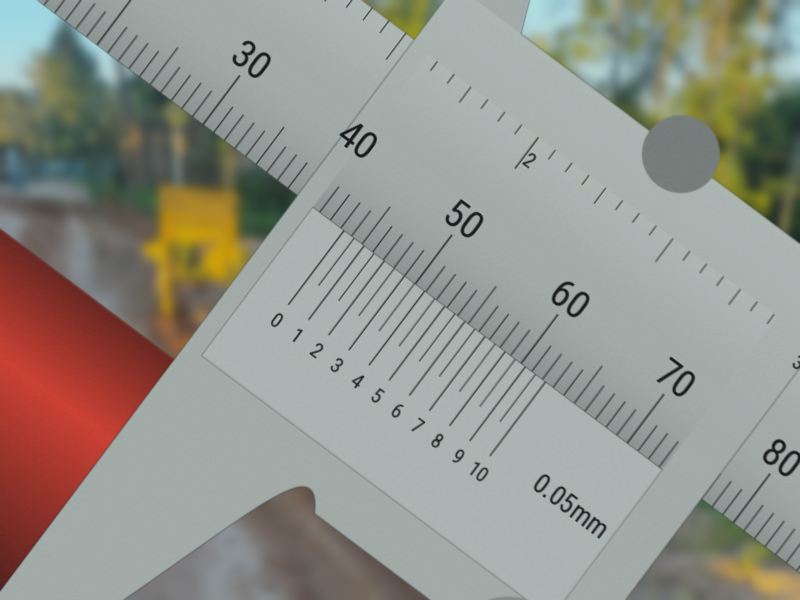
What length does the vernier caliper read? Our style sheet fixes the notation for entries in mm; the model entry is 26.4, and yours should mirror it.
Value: 43.3
